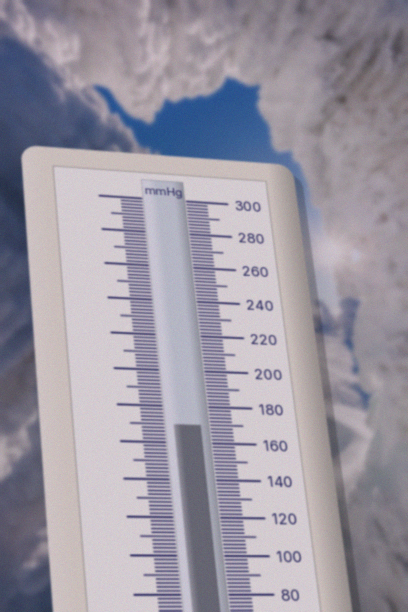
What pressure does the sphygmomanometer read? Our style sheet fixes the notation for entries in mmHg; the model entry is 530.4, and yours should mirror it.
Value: 170
